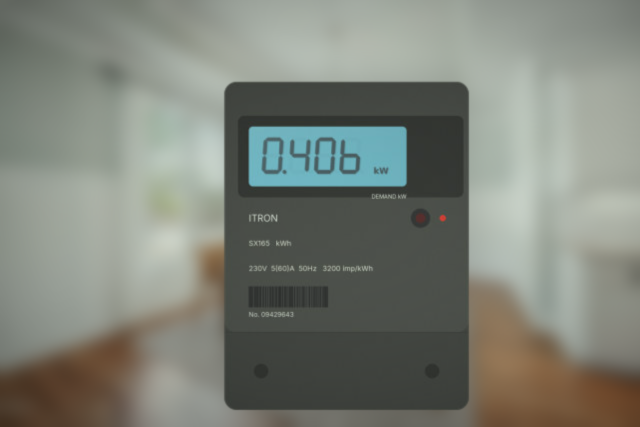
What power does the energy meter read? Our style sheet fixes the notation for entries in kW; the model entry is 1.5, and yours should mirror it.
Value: 0.406
